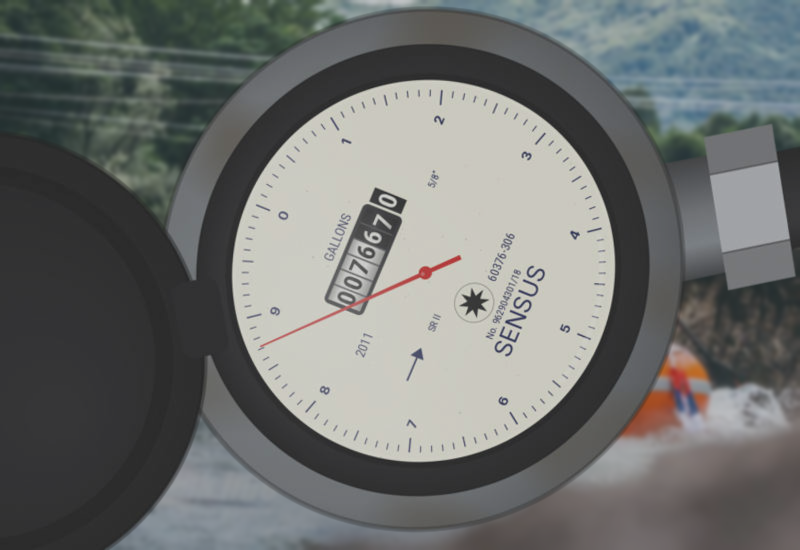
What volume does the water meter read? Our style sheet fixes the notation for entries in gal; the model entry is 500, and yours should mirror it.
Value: 76668.7
